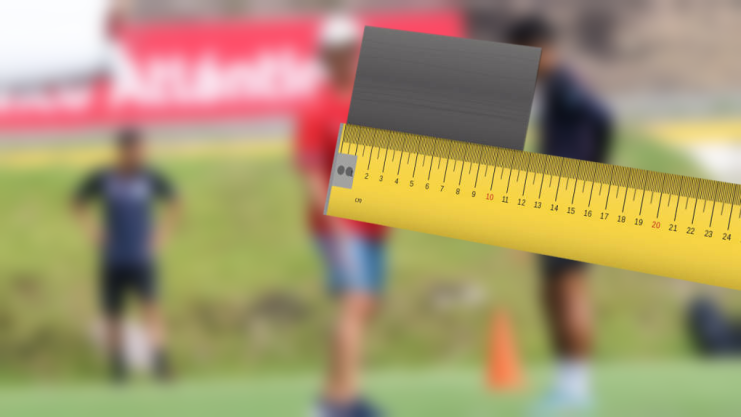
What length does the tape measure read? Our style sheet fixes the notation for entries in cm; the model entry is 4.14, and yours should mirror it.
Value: 11.5
